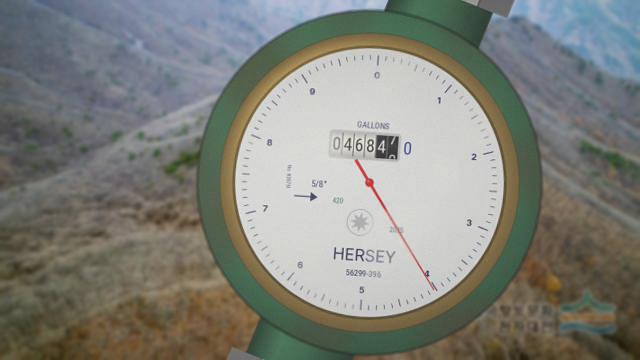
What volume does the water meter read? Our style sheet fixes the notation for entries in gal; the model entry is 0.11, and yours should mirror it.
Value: 468474.0
